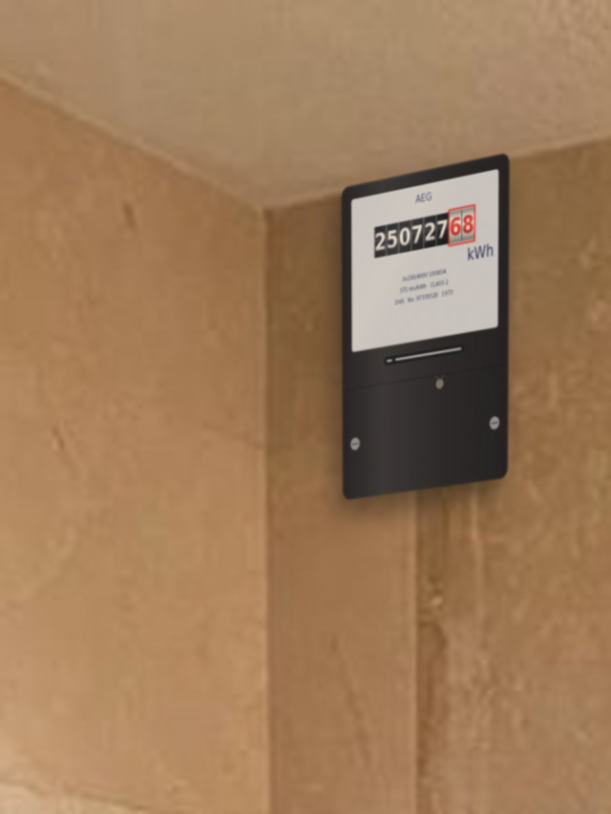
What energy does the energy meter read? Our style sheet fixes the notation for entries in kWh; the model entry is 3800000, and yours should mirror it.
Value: 250727.68
